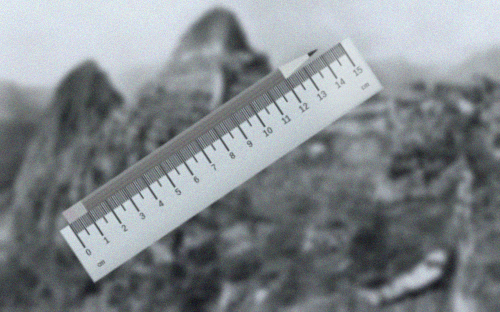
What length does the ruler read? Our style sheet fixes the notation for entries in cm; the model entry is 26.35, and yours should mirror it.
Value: 14
